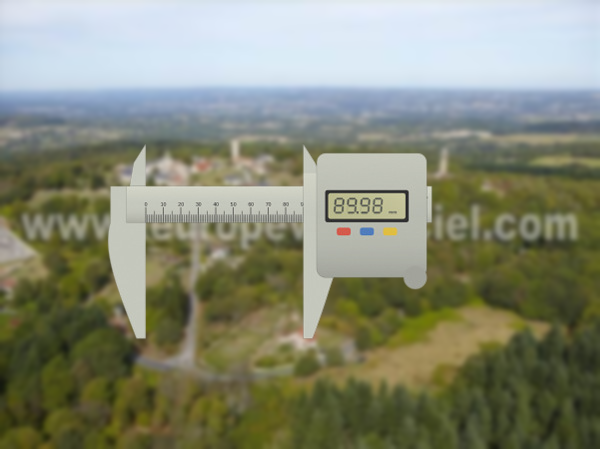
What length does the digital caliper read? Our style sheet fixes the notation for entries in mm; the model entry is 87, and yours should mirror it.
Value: 89.98
